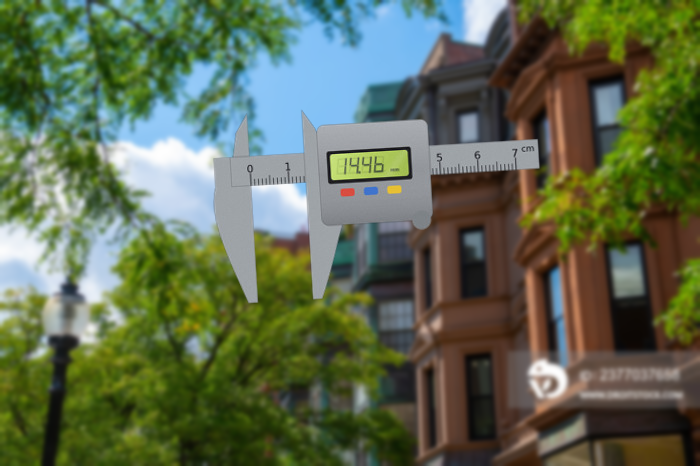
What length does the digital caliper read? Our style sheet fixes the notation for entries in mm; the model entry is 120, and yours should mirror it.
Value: 14.46
